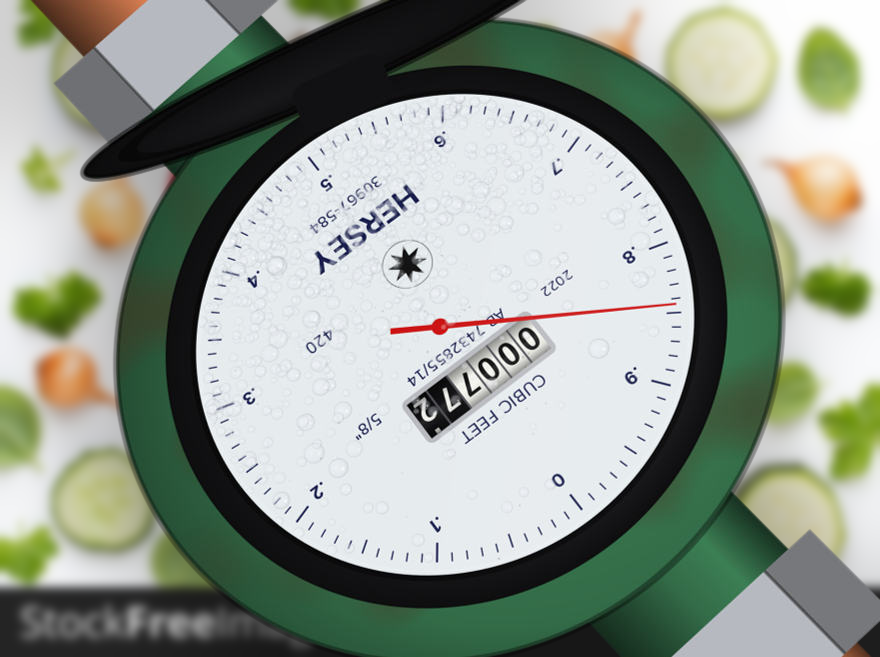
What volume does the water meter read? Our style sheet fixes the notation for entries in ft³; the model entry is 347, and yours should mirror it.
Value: 771.84
